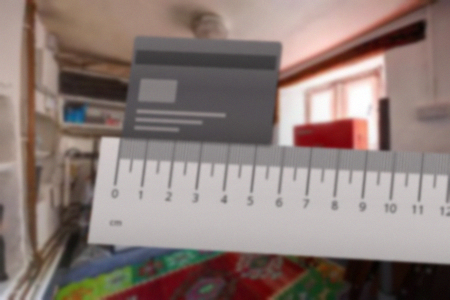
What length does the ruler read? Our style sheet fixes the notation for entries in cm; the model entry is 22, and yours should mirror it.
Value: 5.5
